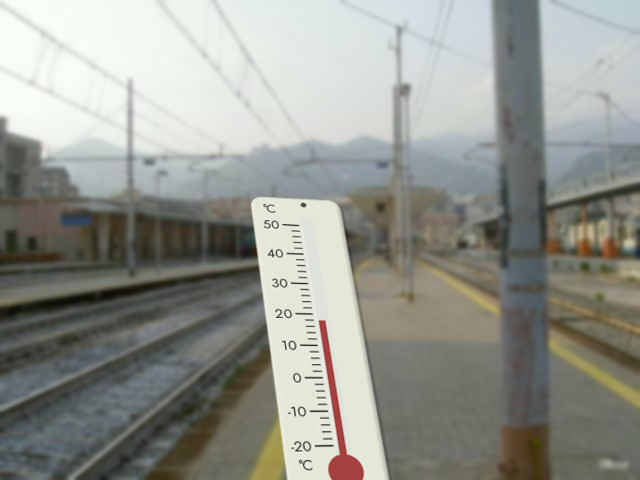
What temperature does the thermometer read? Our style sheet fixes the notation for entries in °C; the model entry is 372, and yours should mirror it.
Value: 18
